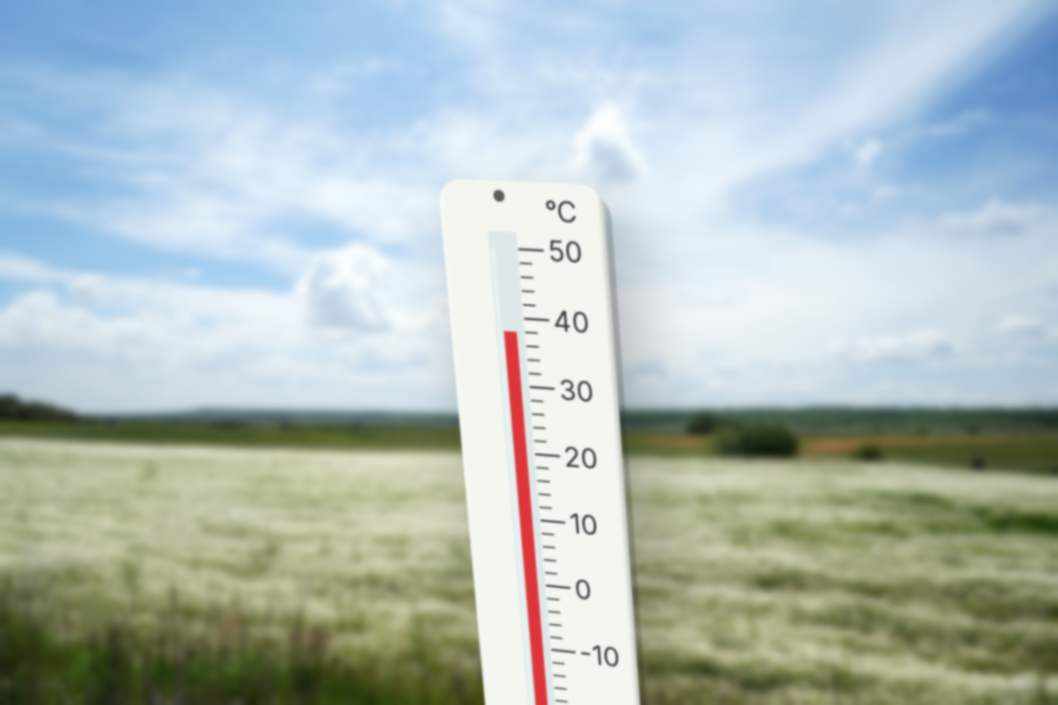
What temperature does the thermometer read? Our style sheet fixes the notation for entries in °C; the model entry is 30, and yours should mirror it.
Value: 38
